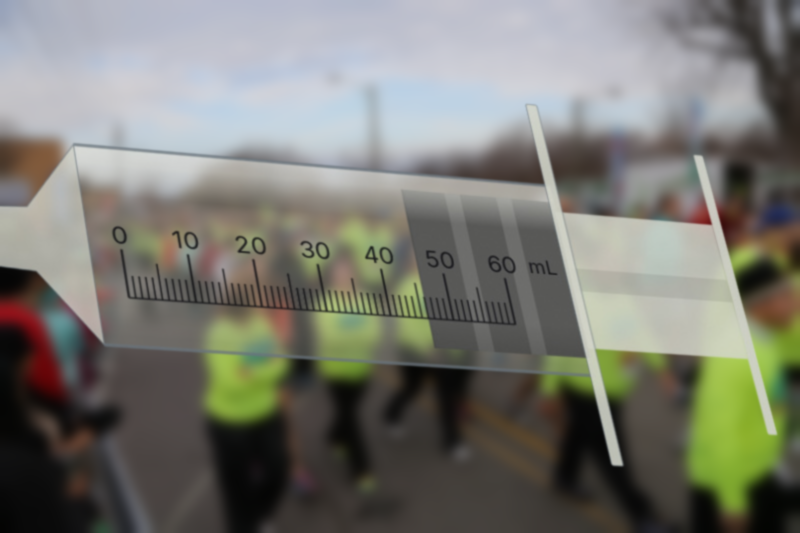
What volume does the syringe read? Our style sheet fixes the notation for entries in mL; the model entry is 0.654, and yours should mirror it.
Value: 46
